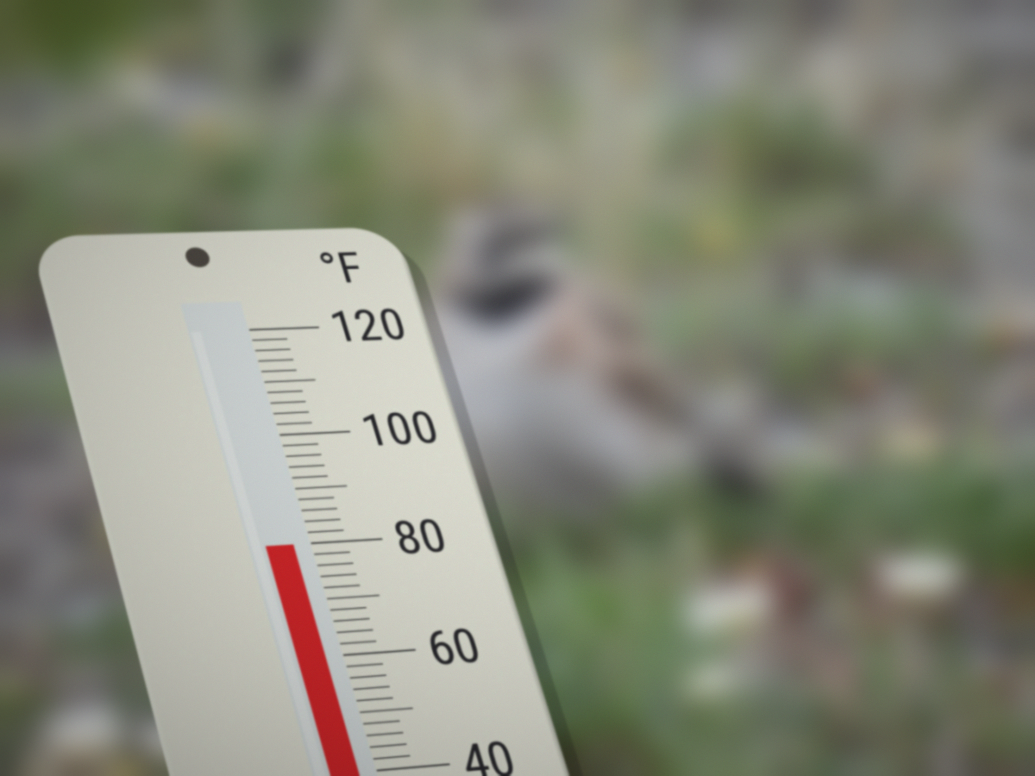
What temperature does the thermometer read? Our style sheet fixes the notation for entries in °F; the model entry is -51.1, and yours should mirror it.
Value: 80
